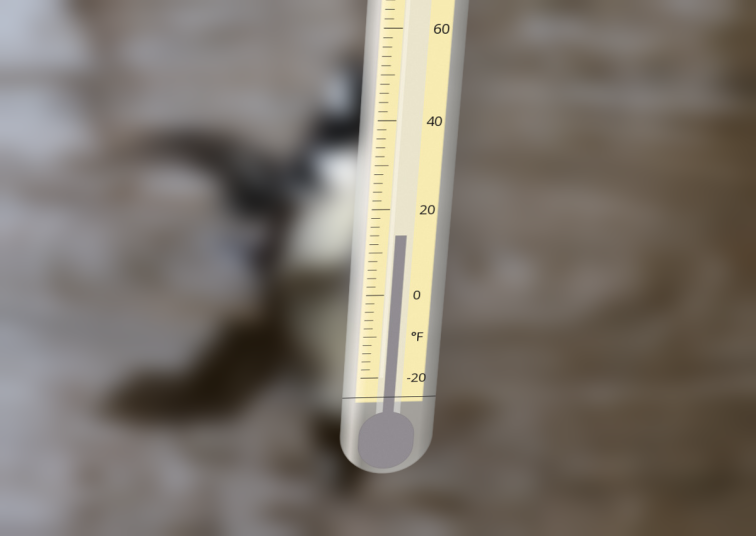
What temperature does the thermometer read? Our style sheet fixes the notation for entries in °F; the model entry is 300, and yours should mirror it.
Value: 14
